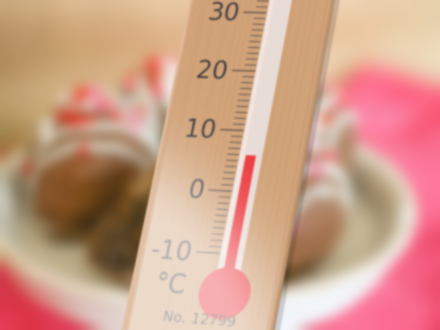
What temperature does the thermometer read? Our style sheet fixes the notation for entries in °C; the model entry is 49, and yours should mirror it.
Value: 6
